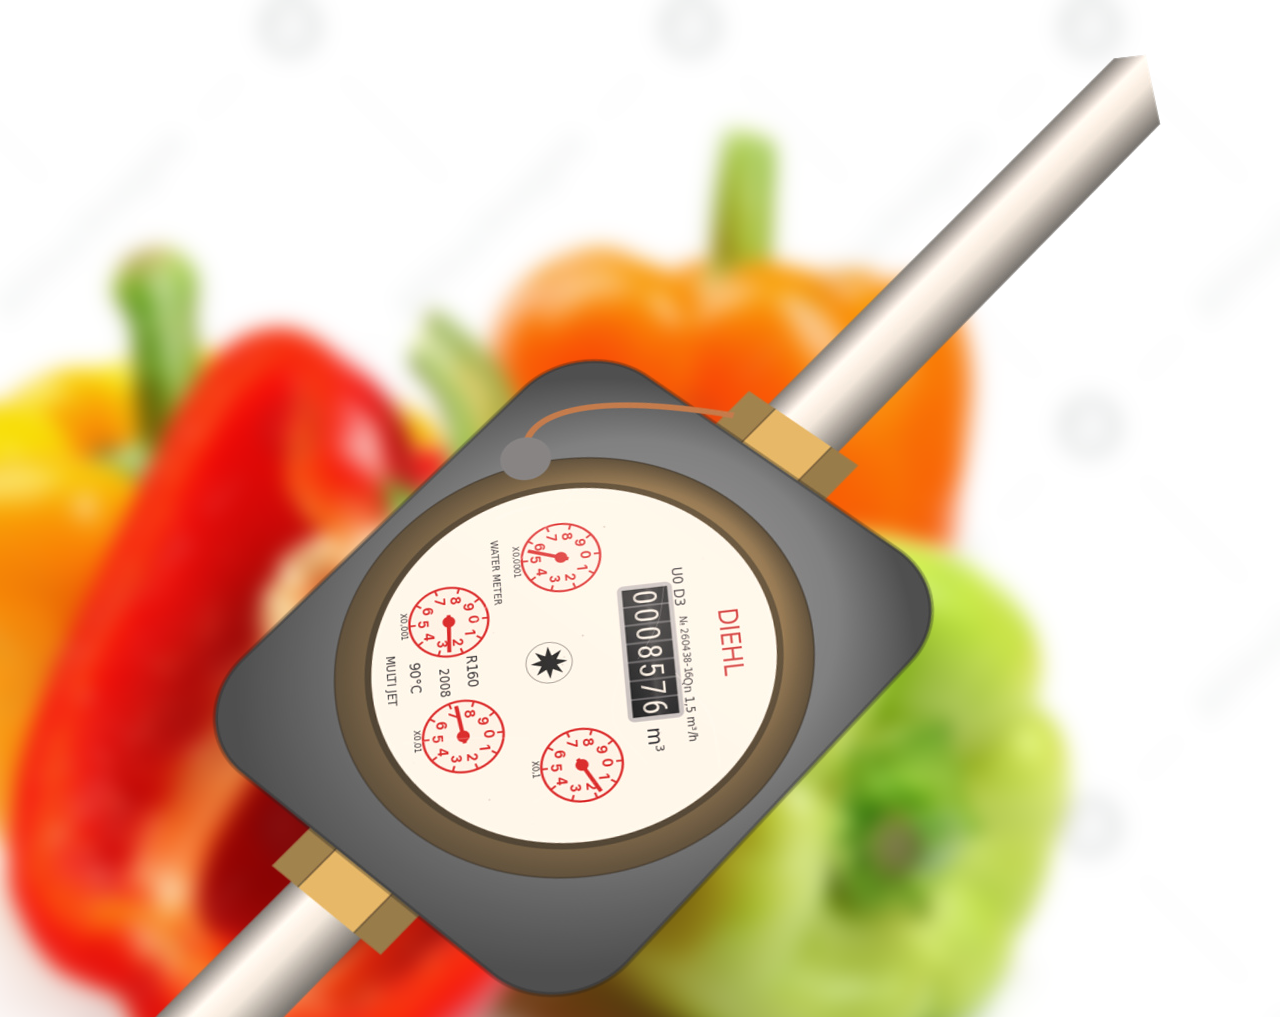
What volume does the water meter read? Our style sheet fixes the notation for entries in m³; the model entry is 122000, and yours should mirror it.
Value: 8576.1725
